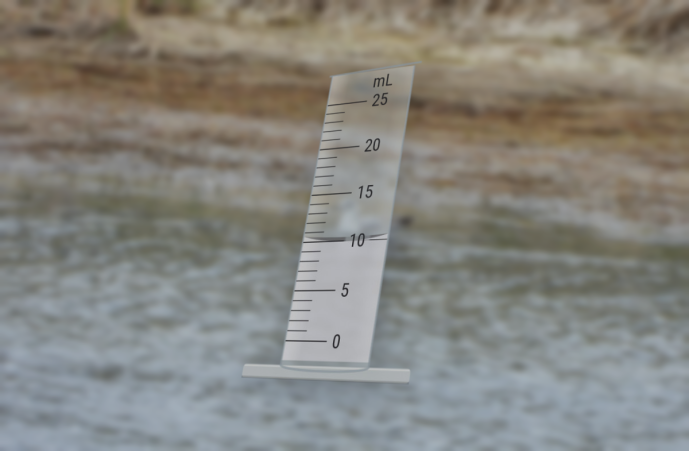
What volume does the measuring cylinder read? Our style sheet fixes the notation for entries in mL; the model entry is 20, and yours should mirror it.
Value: 10
